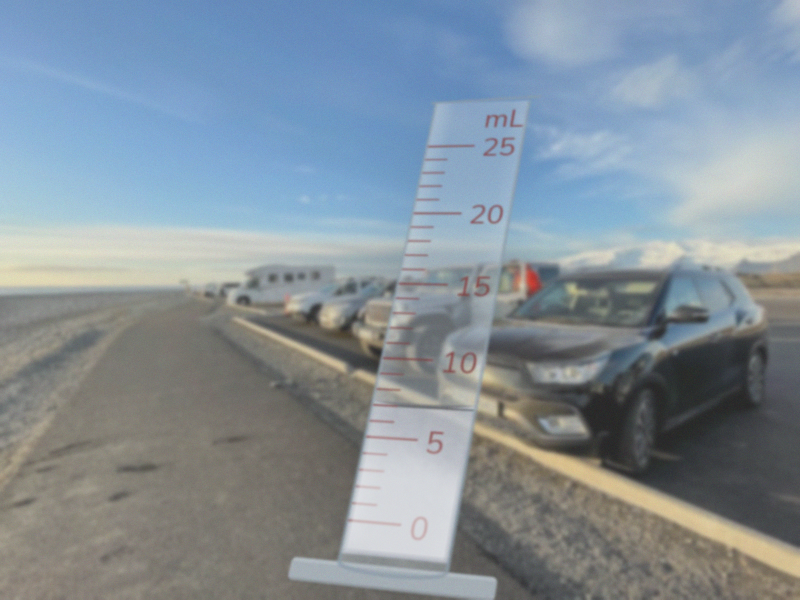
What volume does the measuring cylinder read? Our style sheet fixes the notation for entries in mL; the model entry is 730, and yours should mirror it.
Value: 7
